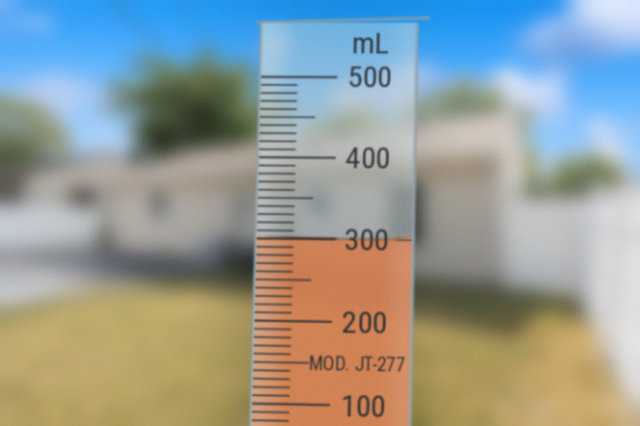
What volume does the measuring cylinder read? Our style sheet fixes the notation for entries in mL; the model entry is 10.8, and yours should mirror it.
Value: 300
